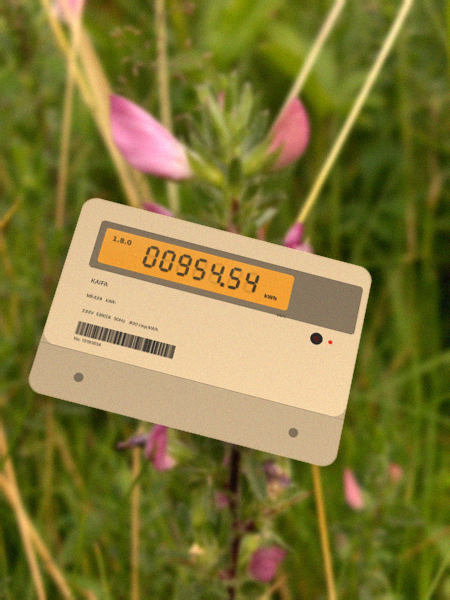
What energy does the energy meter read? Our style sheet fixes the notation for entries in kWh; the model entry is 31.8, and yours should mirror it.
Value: 954.54
